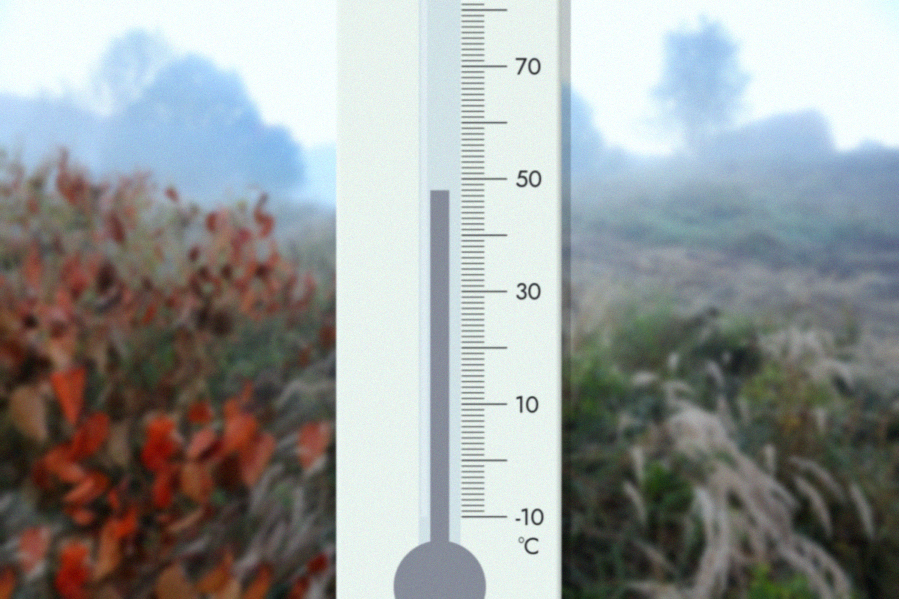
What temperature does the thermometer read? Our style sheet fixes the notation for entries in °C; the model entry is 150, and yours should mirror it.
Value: 48
